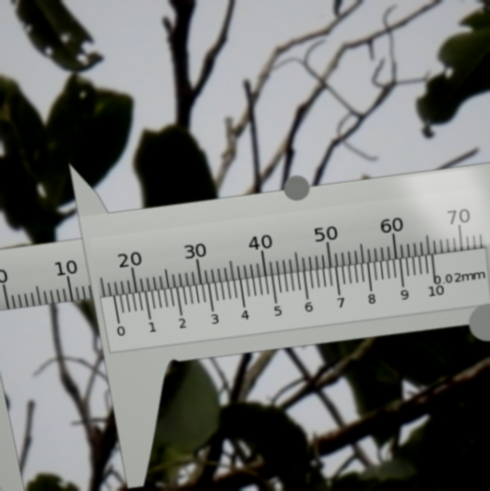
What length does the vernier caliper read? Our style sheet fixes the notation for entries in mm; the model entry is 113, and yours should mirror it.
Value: 16.5
